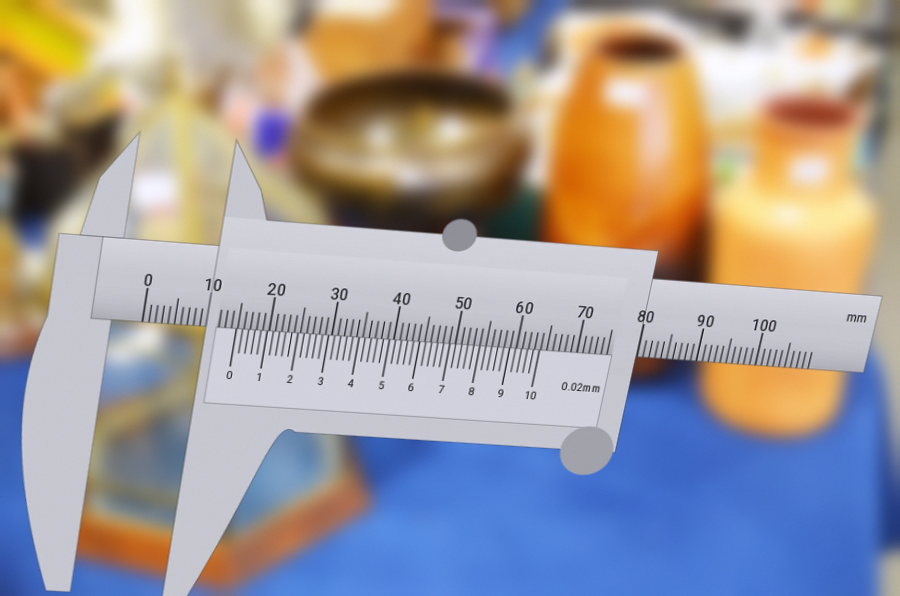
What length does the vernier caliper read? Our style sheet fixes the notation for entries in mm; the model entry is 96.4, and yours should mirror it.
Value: 14.8
